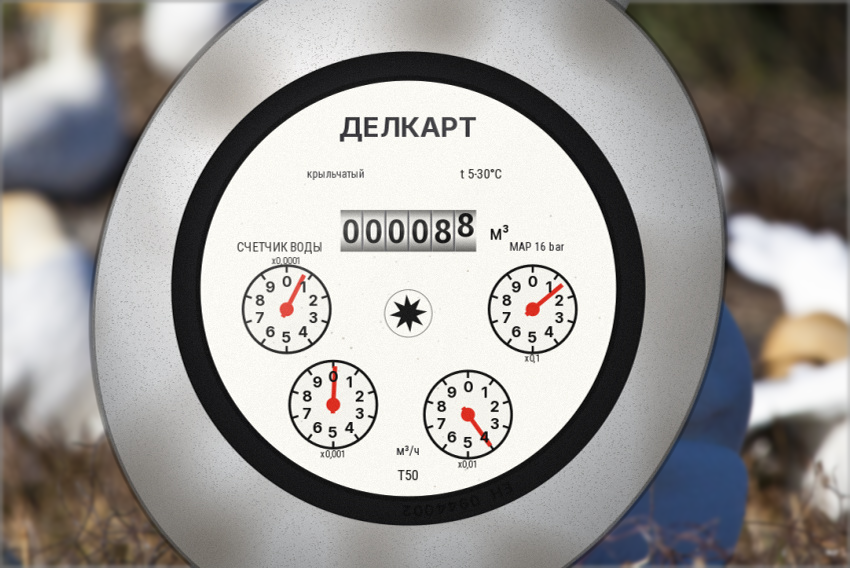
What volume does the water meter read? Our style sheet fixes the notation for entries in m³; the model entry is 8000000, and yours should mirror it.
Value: 88.1400
